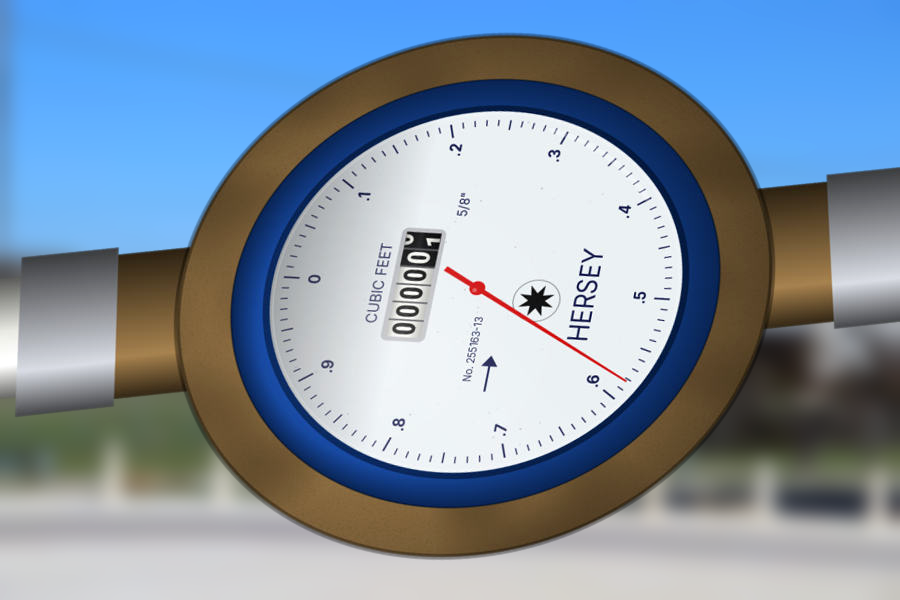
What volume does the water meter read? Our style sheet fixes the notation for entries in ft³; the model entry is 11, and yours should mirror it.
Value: 0.58
